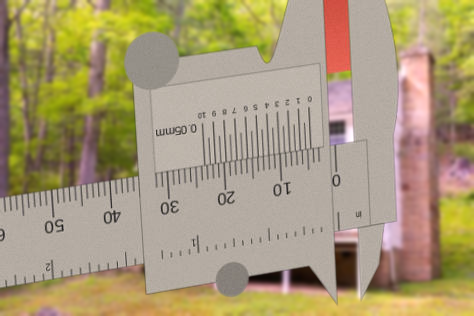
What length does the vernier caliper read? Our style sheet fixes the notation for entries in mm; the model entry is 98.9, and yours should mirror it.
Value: 4.4
